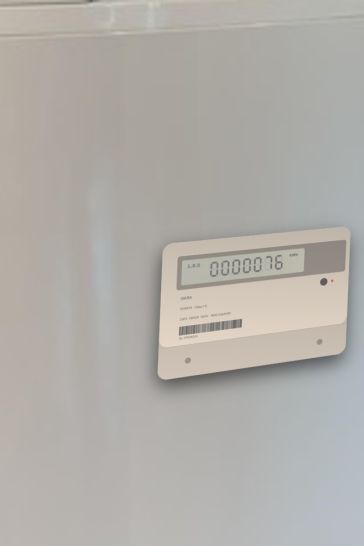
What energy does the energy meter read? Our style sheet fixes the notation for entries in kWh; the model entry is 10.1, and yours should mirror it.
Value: 76
